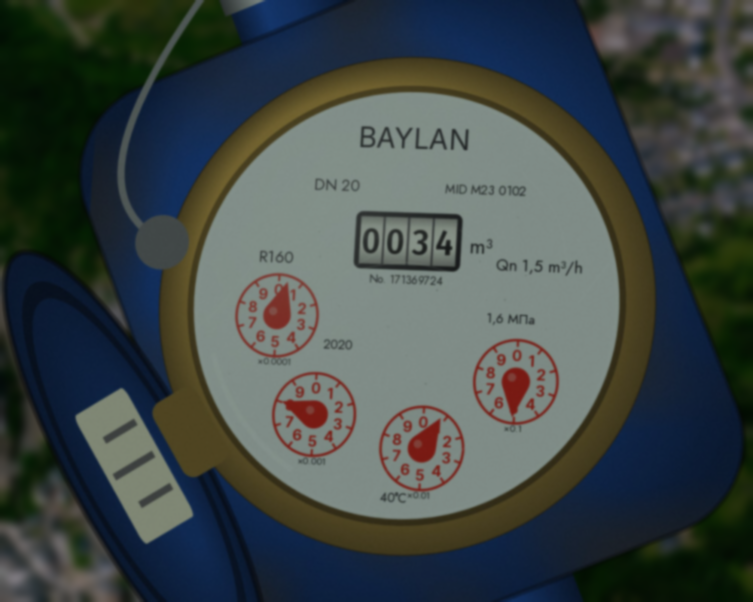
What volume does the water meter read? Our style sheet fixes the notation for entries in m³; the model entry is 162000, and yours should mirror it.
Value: 34.5080
